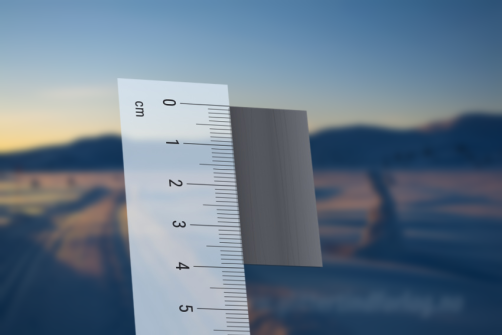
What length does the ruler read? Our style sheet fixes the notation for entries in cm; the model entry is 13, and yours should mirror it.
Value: 3.9
